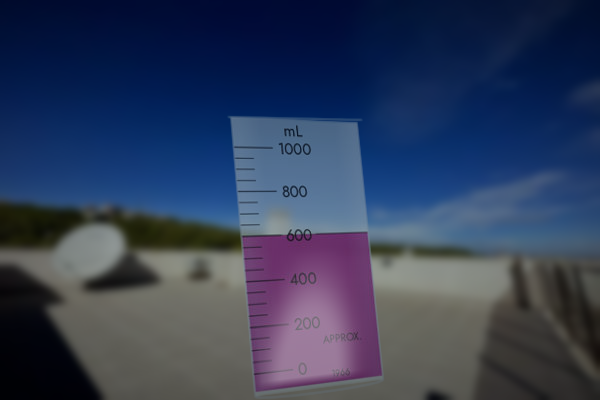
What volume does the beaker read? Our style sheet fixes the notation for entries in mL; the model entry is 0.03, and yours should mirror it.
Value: 600
